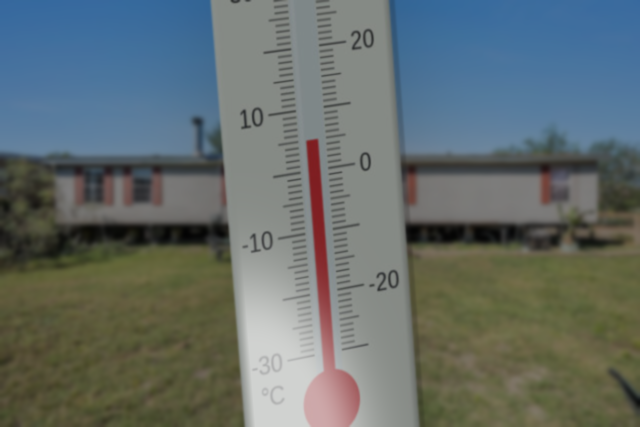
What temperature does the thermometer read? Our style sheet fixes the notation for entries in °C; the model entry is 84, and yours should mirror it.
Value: 5
